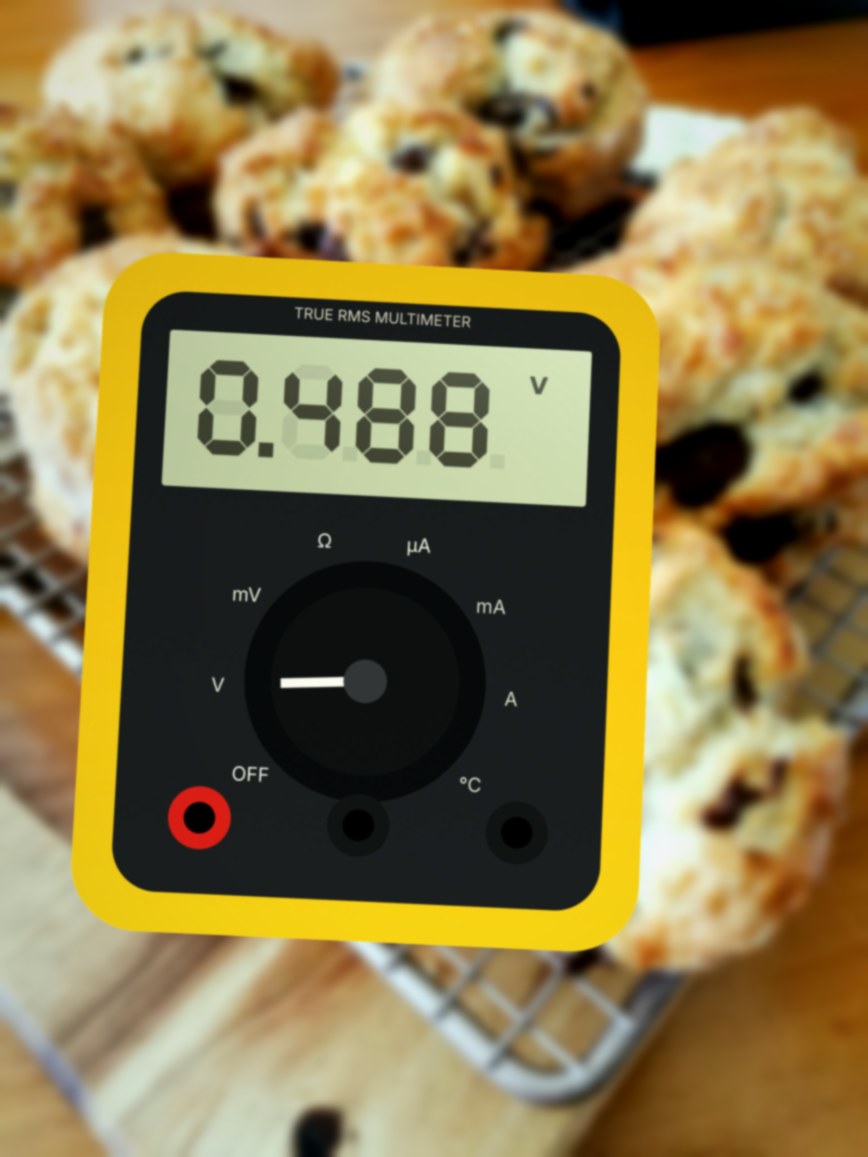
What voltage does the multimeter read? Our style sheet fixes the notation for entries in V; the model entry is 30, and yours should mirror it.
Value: 0.488
